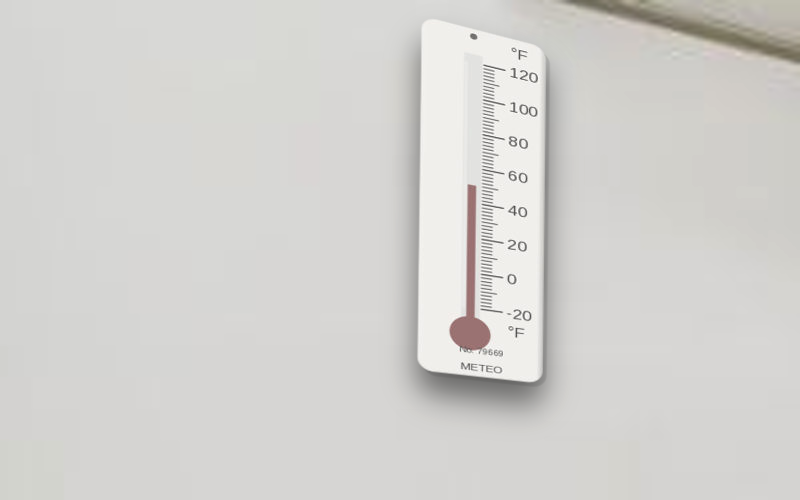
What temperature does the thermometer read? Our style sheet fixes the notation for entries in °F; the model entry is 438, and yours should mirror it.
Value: 50
